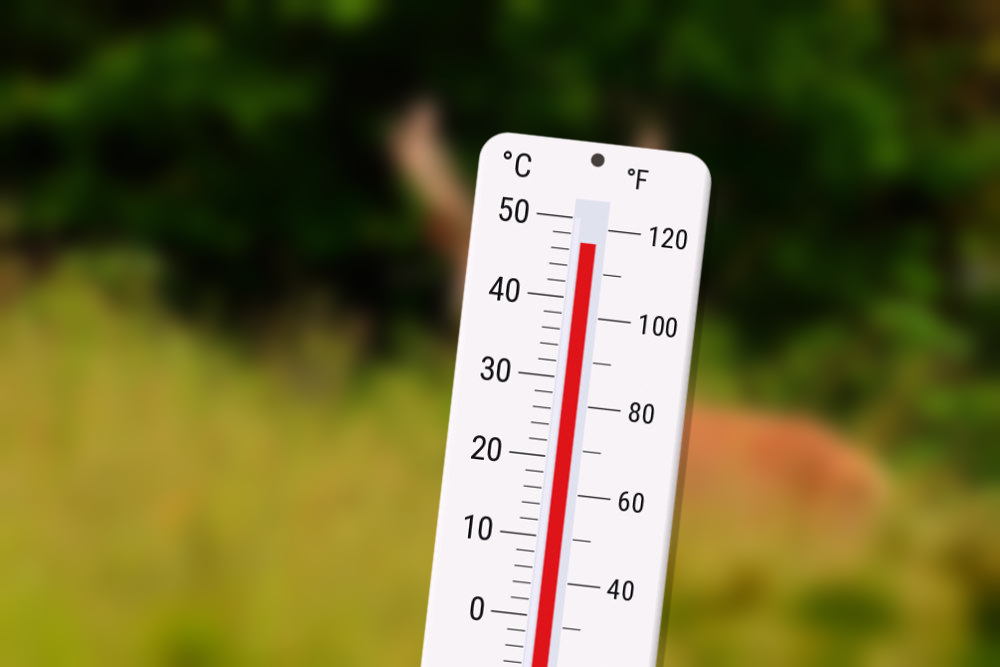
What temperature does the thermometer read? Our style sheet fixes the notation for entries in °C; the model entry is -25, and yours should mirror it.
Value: 47
